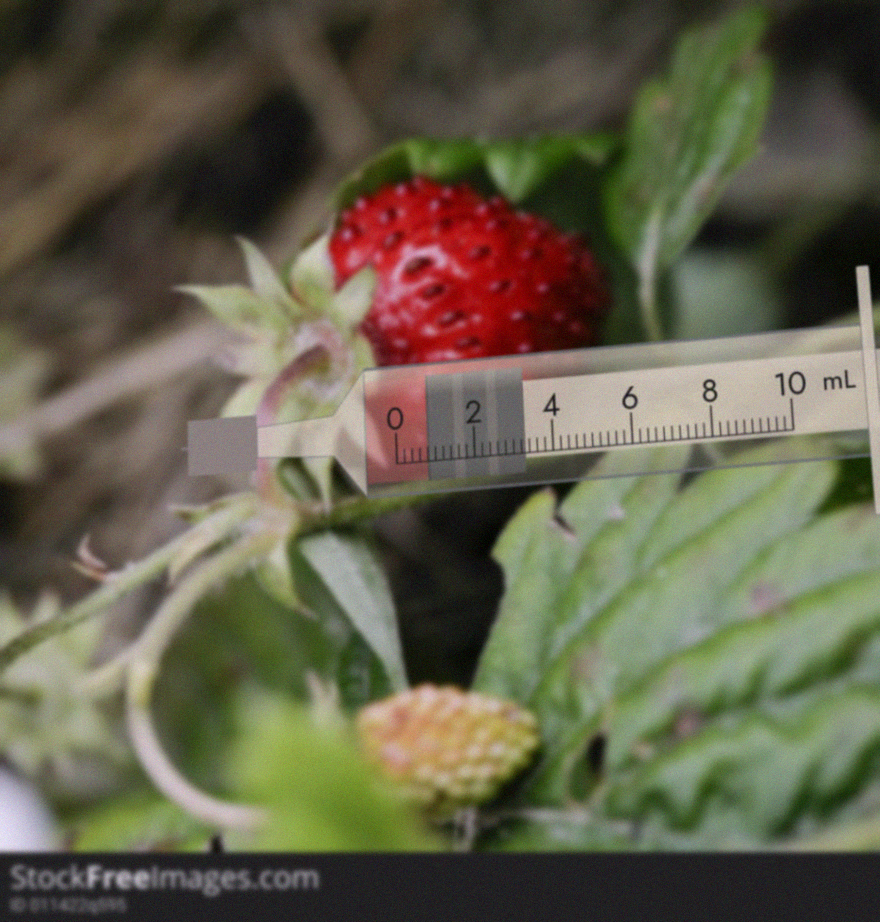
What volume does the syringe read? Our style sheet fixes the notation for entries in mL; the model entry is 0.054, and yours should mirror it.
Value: 0.8
